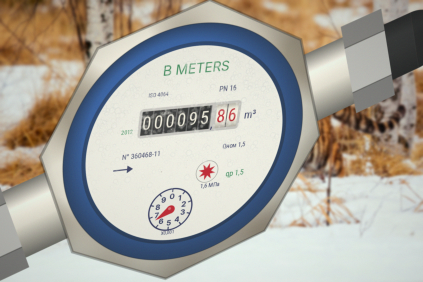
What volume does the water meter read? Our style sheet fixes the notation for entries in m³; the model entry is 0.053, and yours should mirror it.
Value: 95.866
